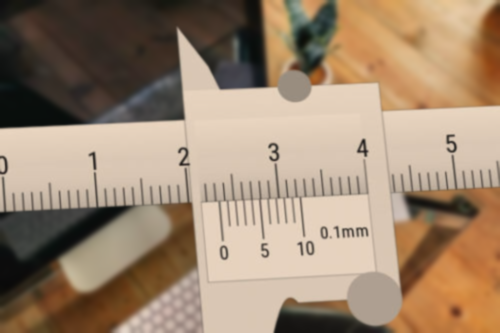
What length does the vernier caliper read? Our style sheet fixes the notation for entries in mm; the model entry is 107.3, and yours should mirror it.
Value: 23.4
